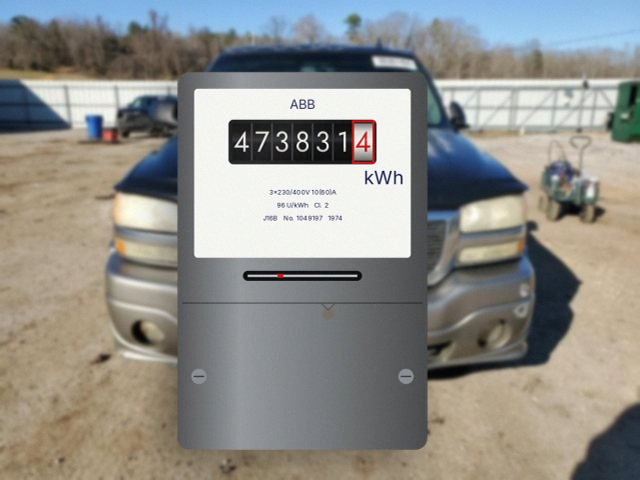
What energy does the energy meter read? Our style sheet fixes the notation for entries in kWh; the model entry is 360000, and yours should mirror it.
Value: 473831.4
